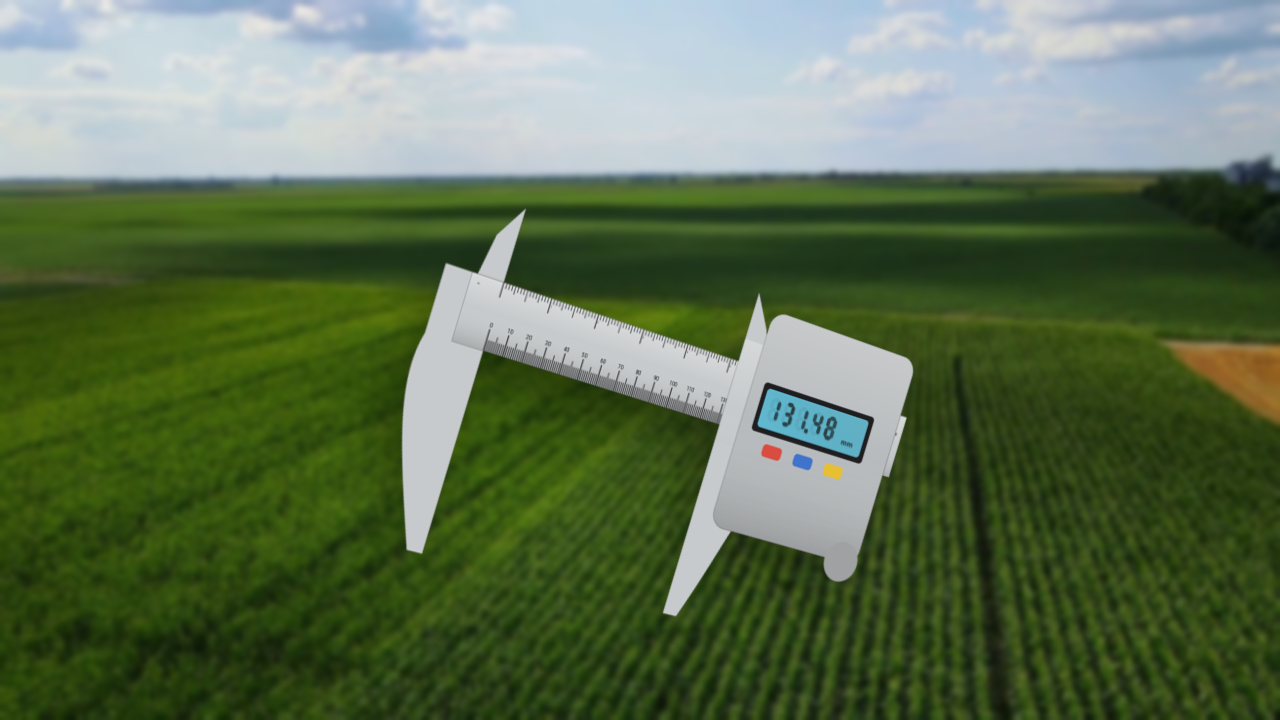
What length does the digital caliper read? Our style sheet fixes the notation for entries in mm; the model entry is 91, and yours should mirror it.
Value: 131.48
